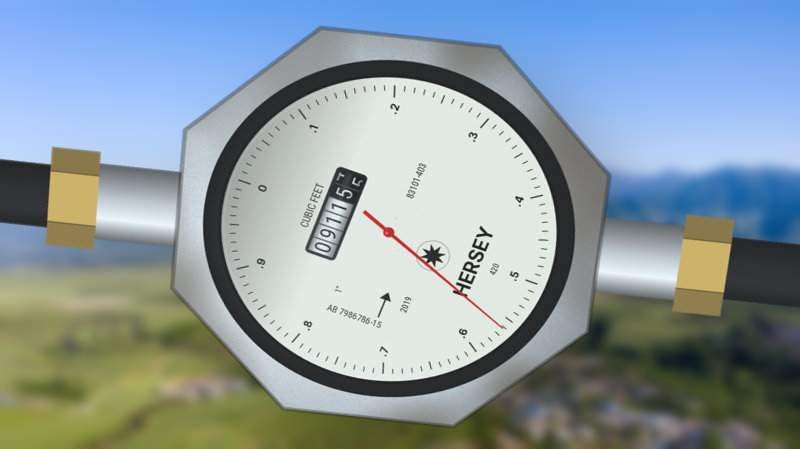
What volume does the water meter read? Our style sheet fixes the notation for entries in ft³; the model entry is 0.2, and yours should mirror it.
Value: 91154.56
